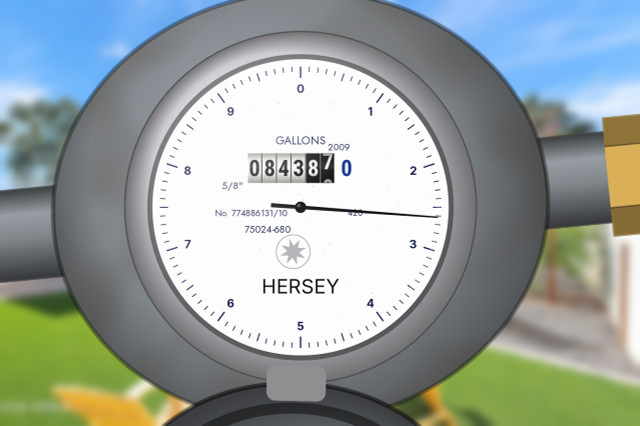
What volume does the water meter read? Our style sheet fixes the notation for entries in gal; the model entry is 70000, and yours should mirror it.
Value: 843872.6
